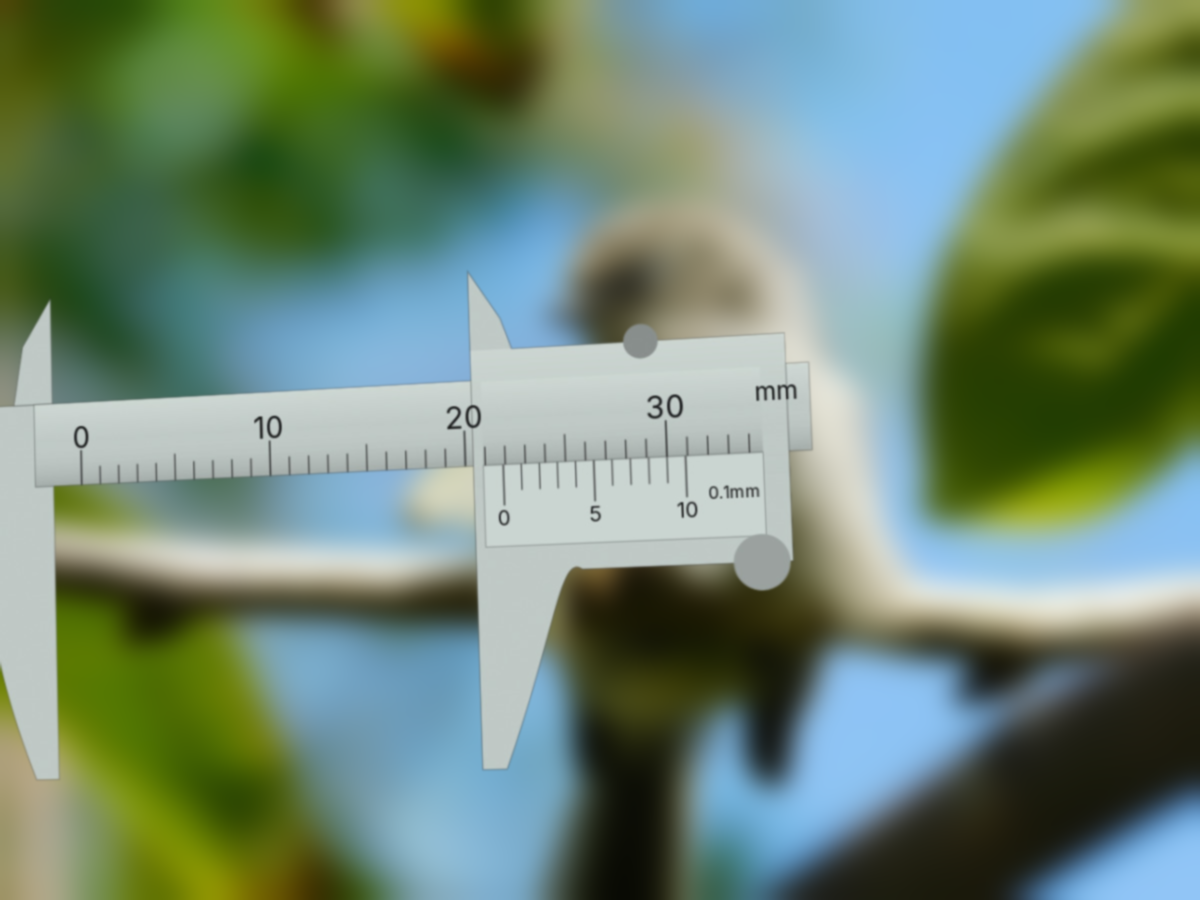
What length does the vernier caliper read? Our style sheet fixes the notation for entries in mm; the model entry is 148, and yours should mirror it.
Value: 21.9
